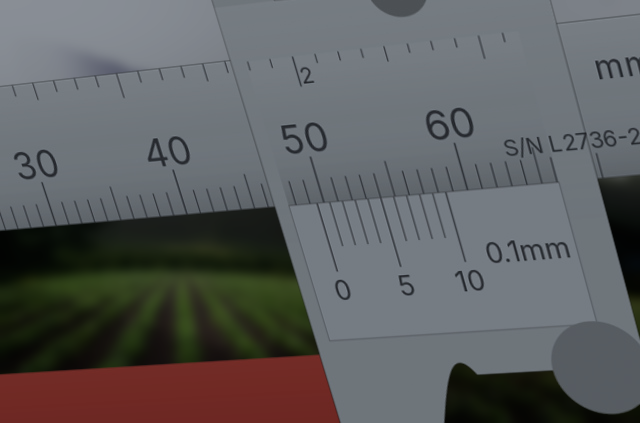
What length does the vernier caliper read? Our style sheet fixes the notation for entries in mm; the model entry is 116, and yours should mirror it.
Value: 49.5
